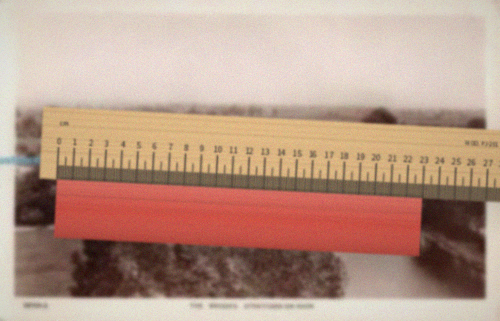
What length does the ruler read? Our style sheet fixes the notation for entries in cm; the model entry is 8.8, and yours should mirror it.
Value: 23
